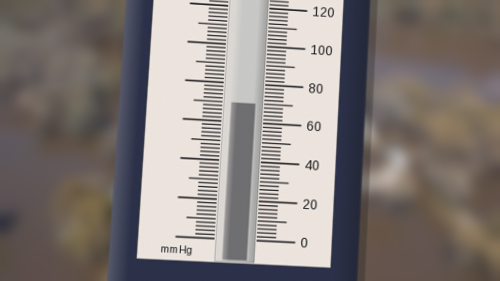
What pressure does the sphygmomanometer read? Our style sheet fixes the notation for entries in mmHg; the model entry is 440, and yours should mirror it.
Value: 70
